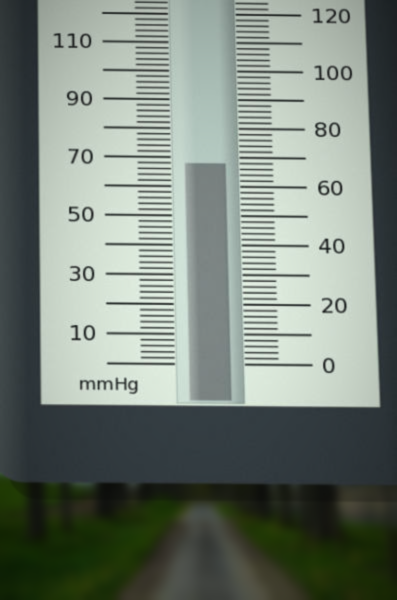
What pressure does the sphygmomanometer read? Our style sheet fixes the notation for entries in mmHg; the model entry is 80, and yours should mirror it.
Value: 68
